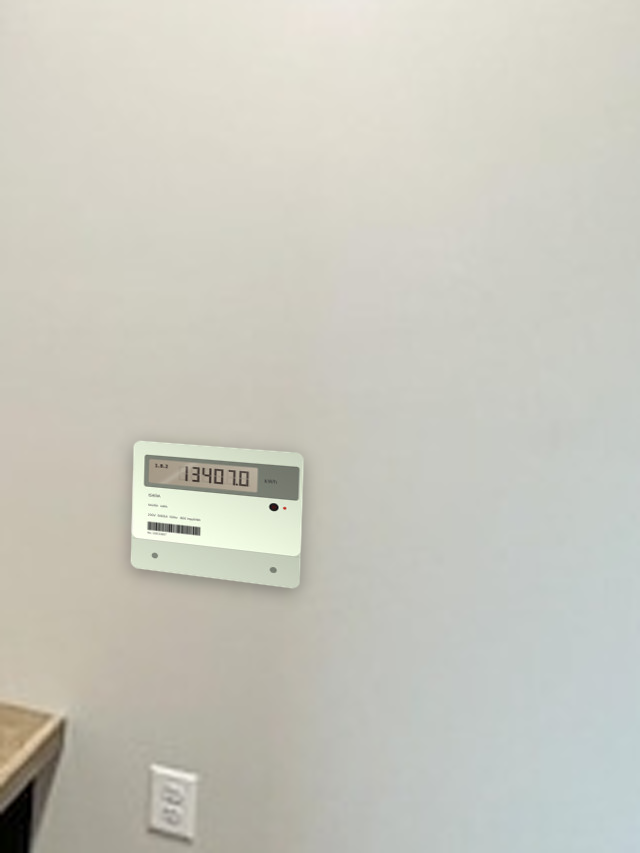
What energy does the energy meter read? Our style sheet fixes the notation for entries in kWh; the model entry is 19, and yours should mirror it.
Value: 13407.0
